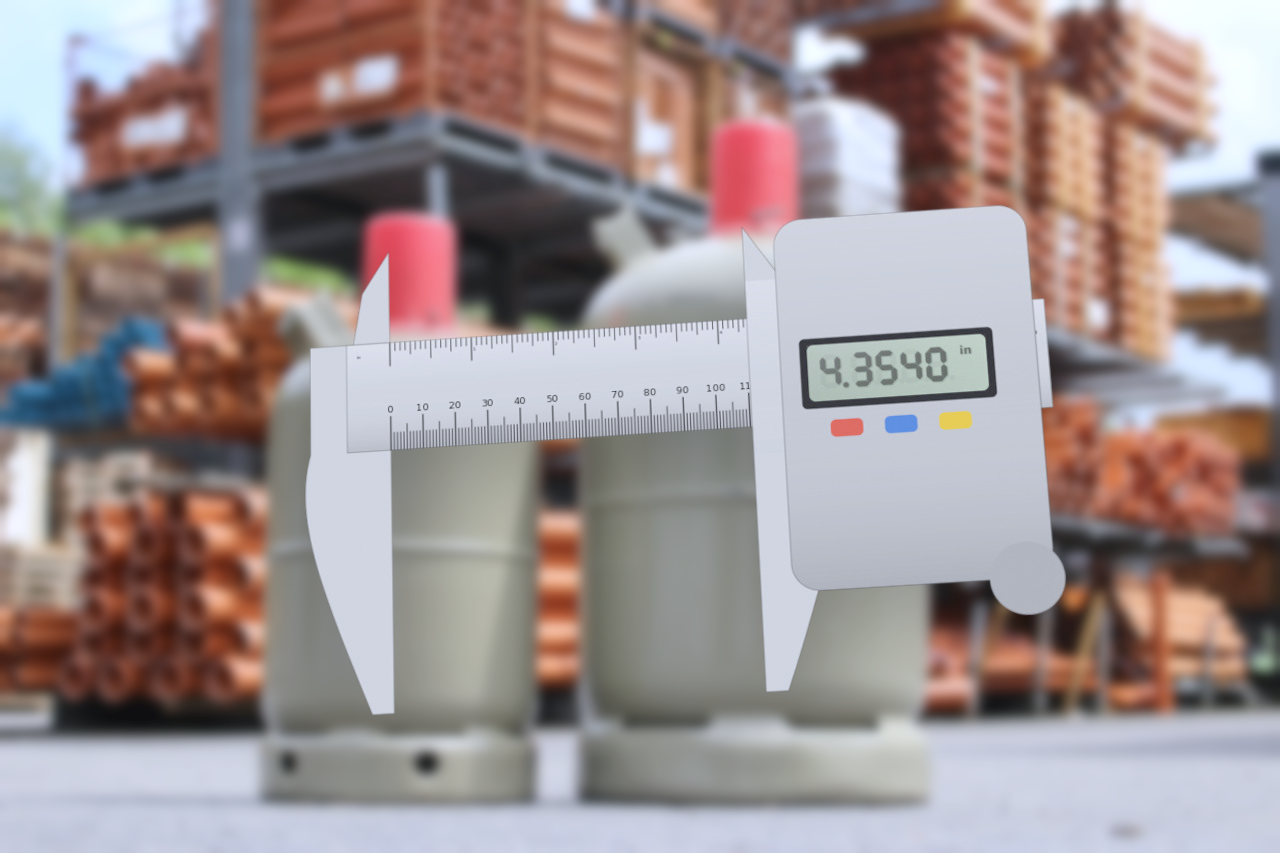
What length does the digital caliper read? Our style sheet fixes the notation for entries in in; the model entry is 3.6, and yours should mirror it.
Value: 4.3540
